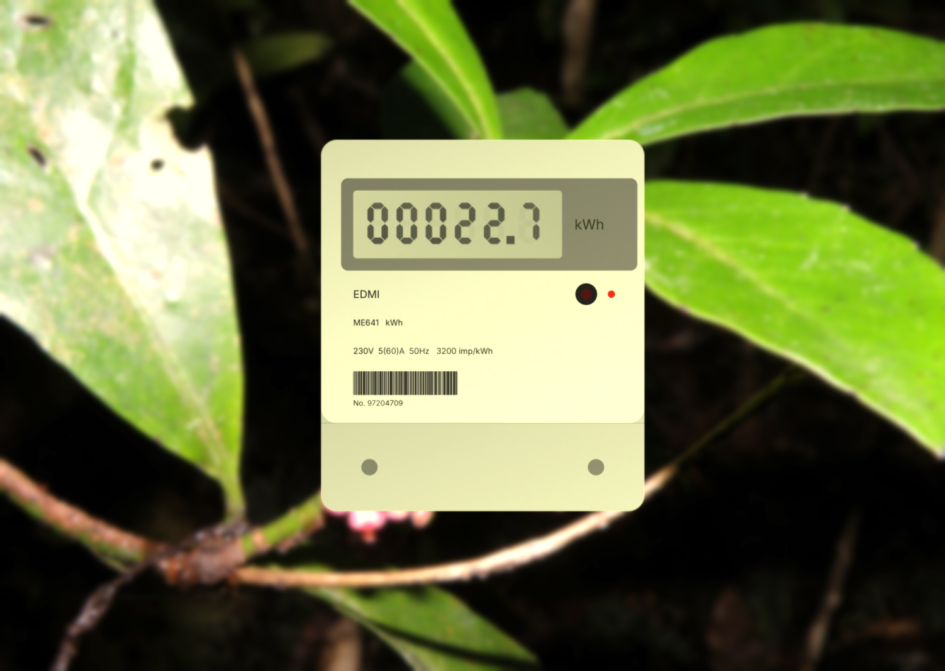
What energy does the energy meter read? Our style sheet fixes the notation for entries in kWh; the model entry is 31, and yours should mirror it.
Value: 22.7
